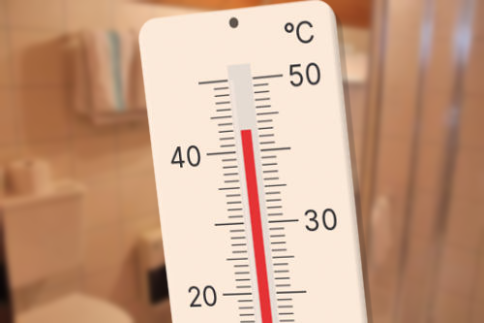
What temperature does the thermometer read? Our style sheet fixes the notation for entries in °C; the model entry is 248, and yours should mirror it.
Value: 43
